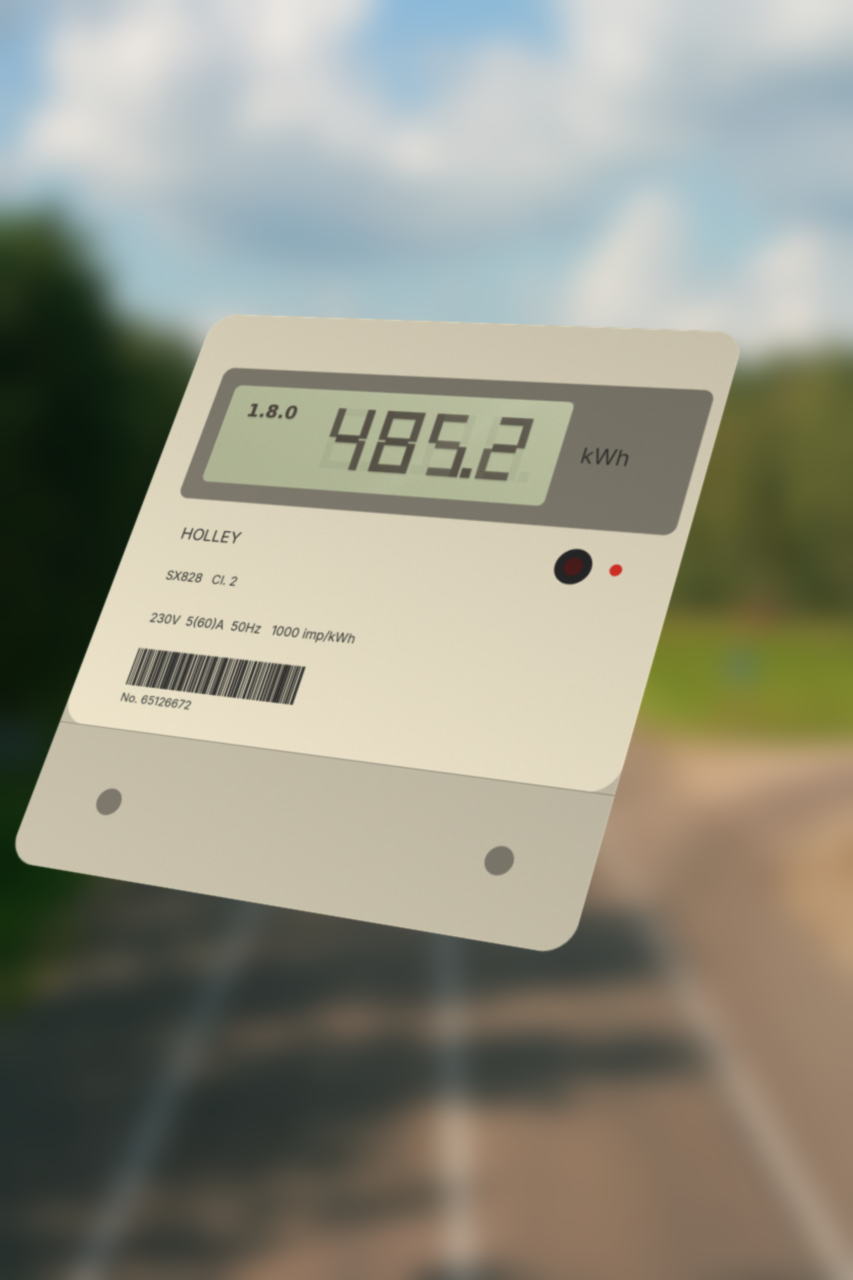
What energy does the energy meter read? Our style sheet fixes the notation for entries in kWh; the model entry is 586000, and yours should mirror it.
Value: 485.2
